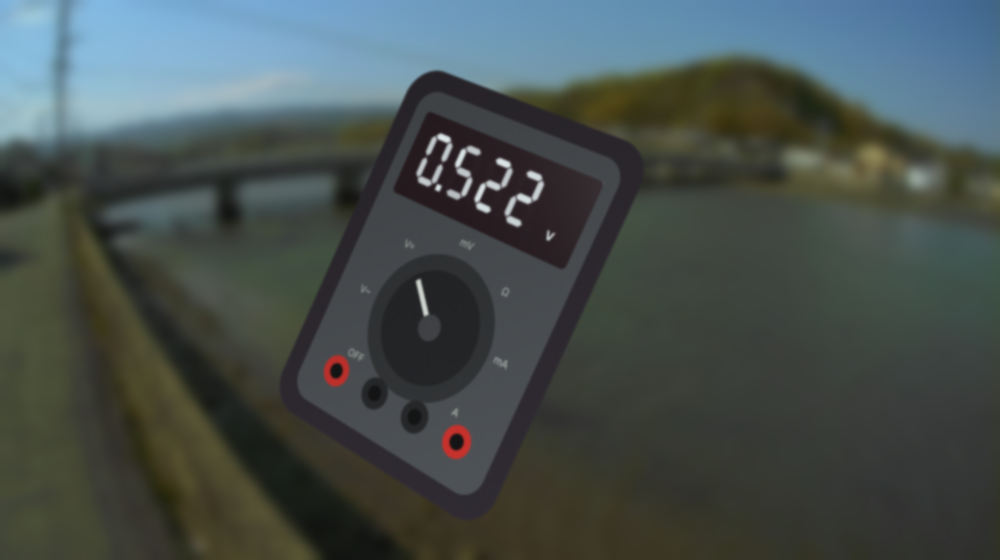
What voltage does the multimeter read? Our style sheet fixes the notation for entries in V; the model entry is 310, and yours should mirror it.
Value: 0.522
